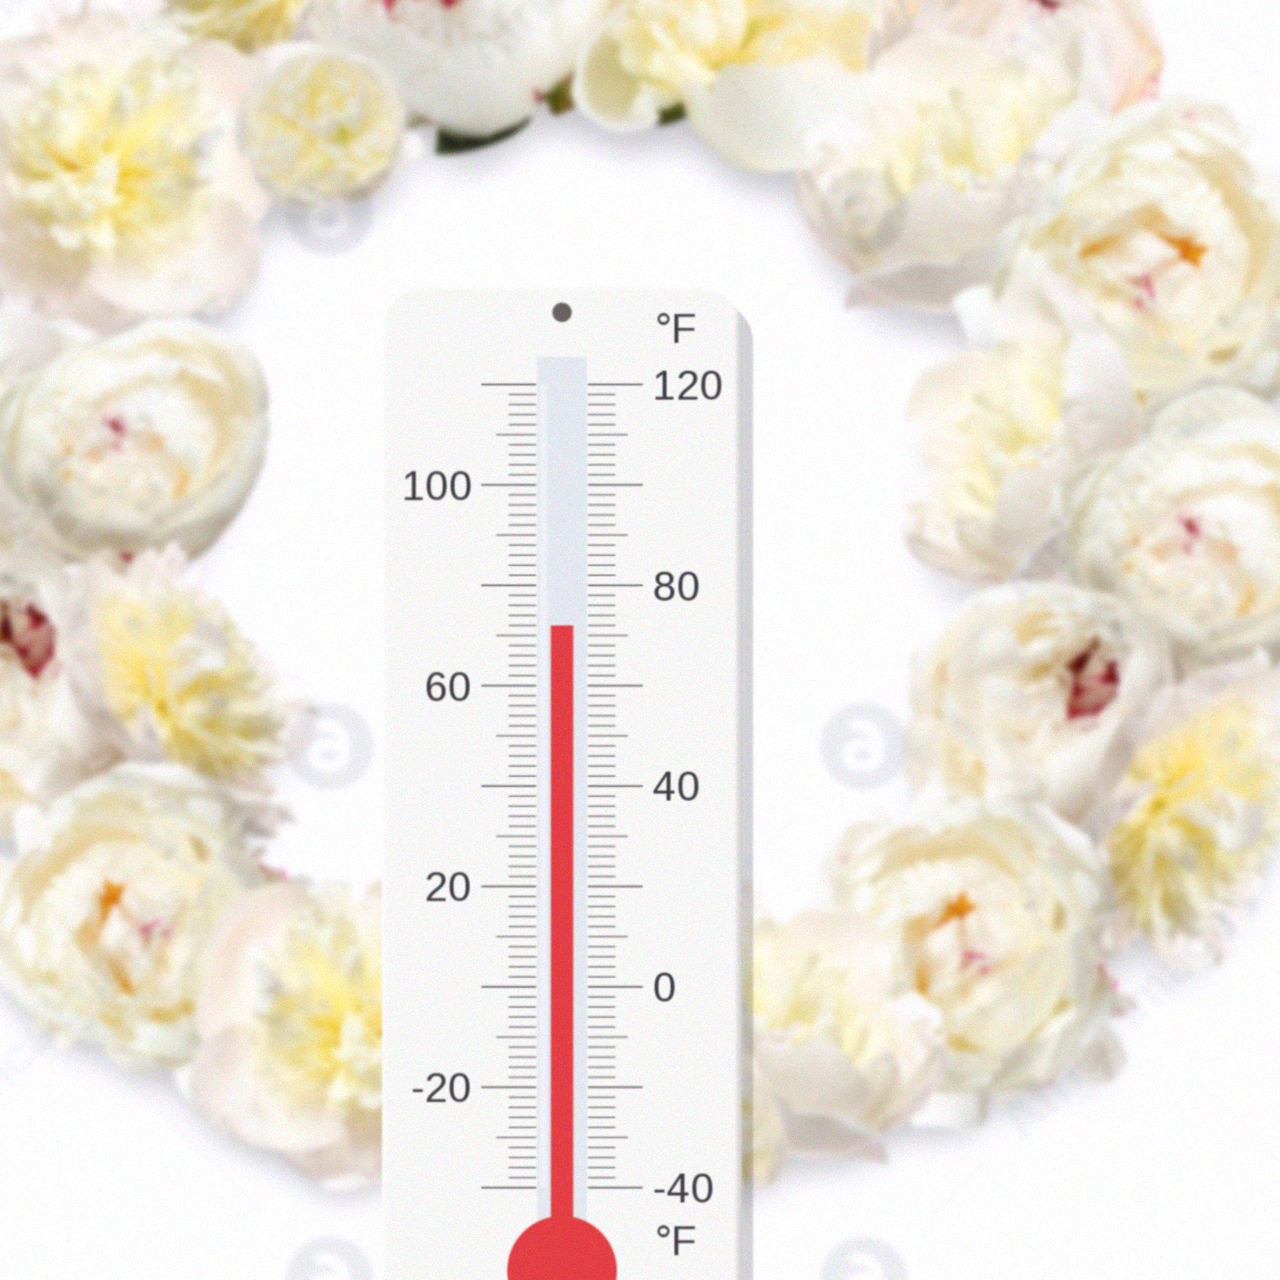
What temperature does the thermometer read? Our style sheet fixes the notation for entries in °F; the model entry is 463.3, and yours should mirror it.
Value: 72
